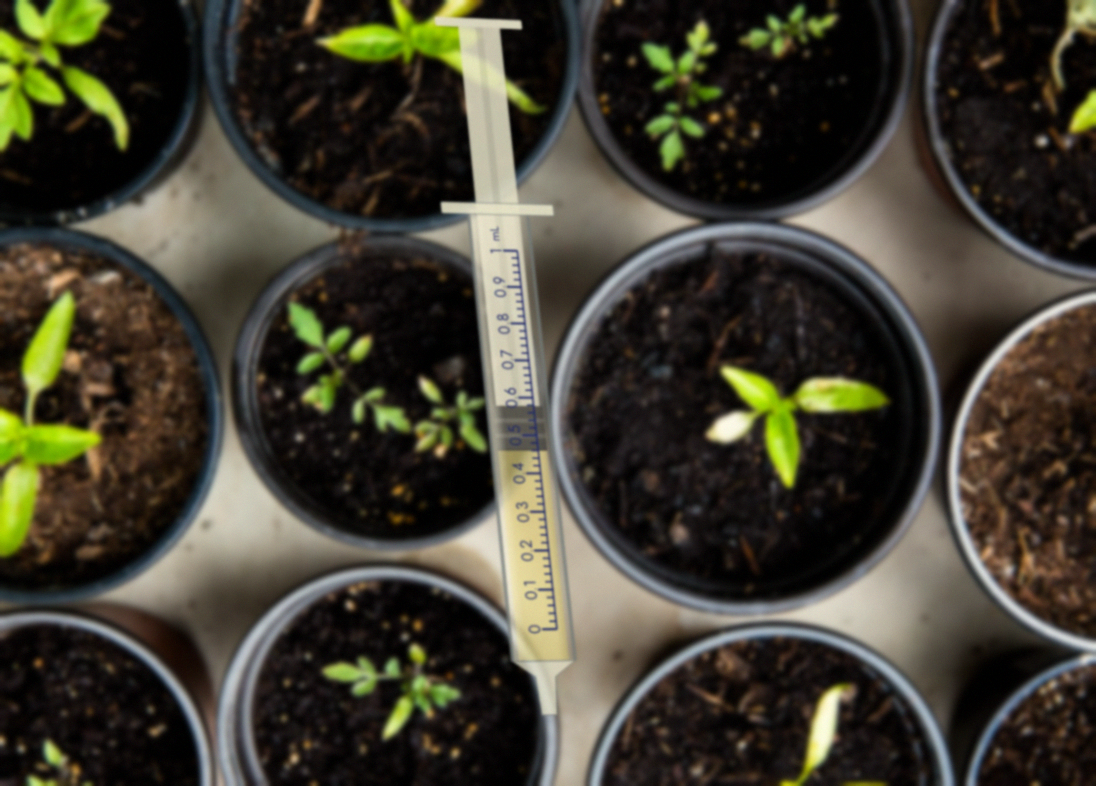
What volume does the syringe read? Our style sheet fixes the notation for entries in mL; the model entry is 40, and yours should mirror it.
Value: 0.46
